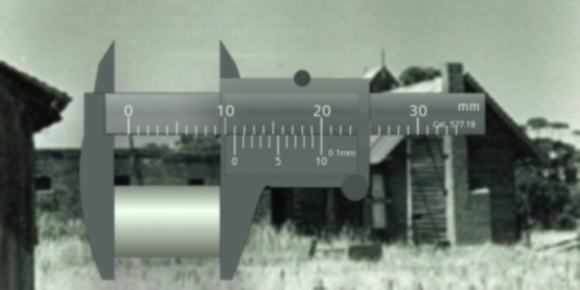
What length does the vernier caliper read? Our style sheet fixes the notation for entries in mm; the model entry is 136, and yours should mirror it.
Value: 11.0
